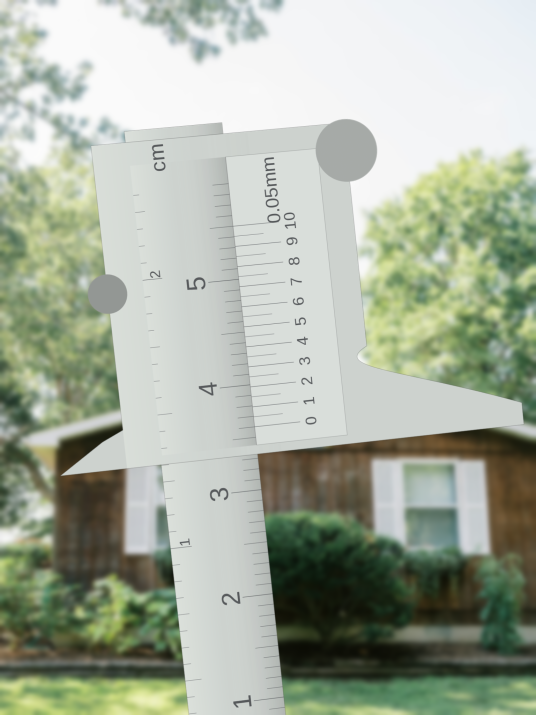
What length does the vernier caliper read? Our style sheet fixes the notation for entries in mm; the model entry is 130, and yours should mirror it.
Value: 36.0
